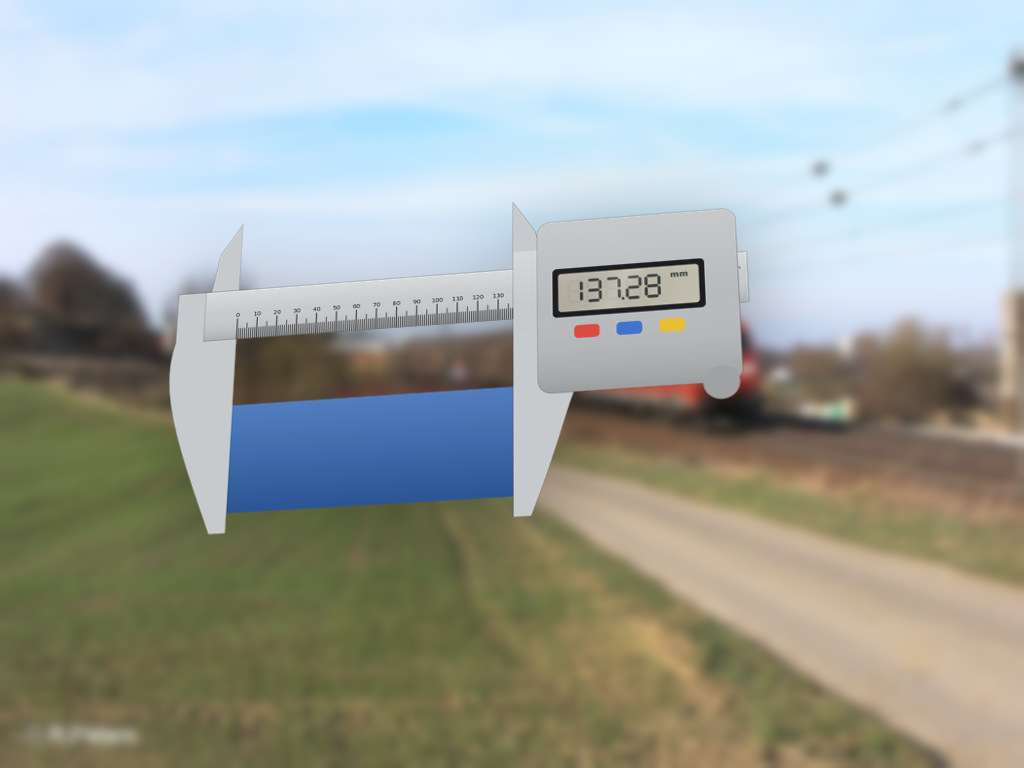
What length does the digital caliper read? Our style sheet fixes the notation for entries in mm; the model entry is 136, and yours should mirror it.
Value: 137.28
